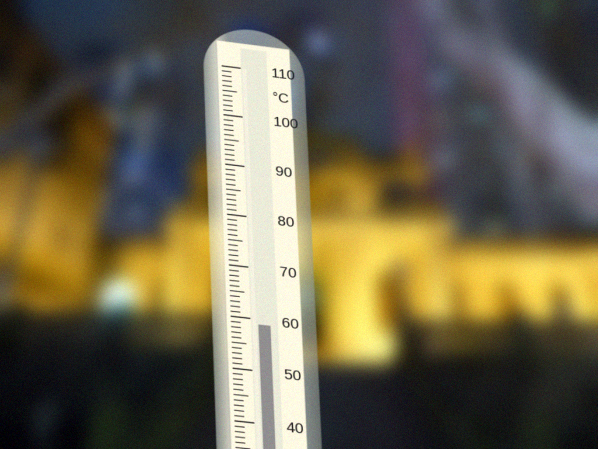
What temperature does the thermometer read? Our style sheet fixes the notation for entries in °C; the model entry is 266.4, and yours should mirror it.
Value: 59
